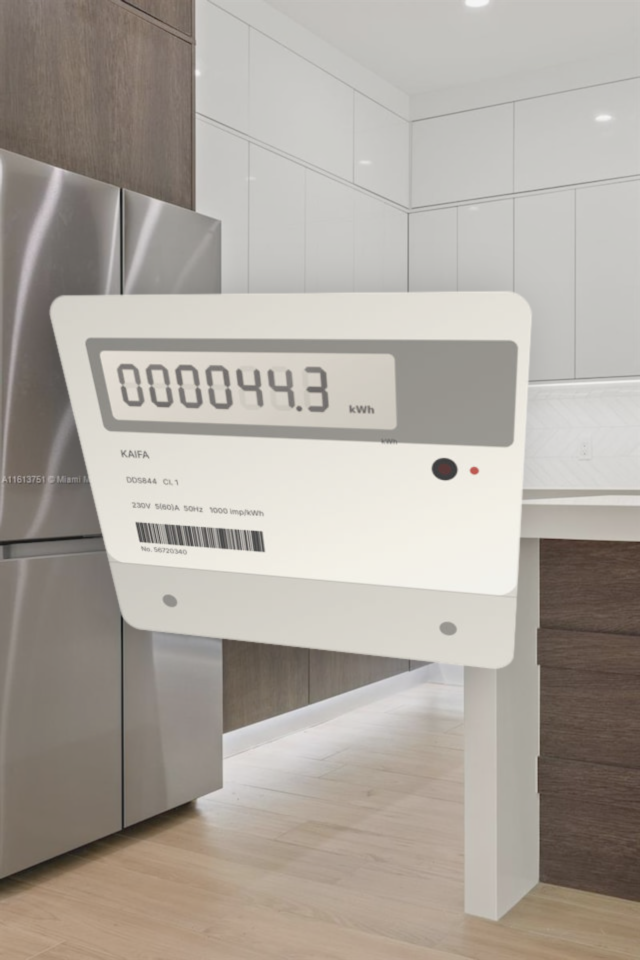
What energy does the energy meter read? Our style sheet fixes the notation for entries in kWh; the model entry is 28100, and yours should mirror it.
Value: 44.3
